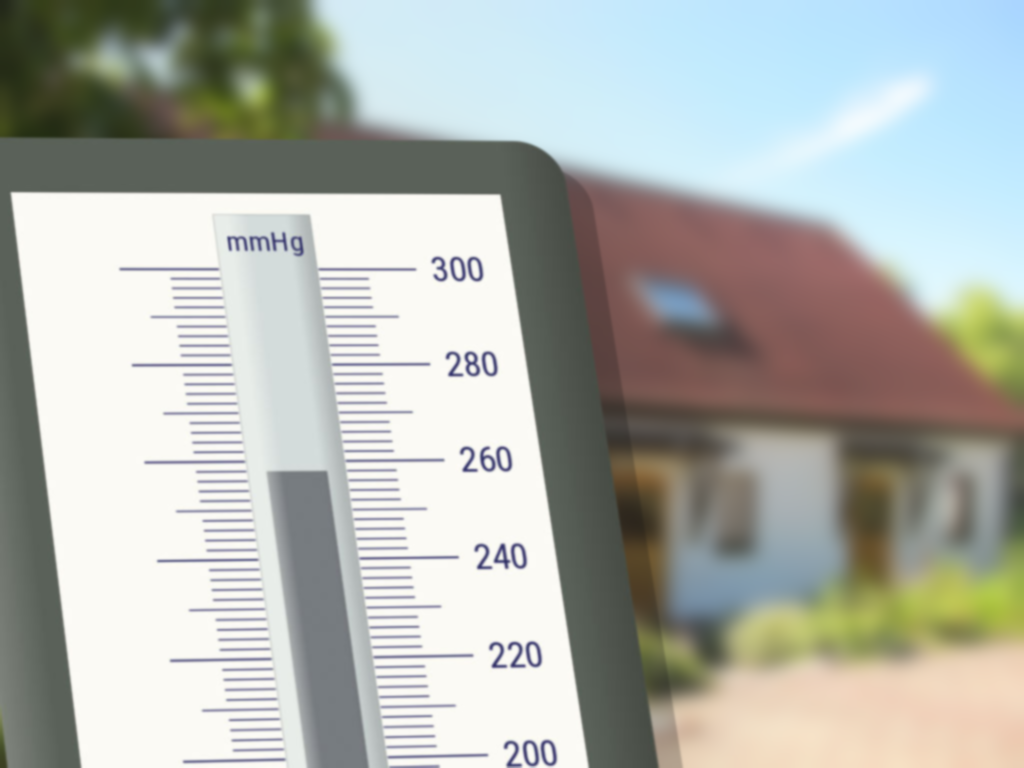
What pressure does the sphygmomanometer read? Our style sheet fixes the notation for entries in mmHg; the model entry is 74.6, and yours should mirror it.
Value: 258
